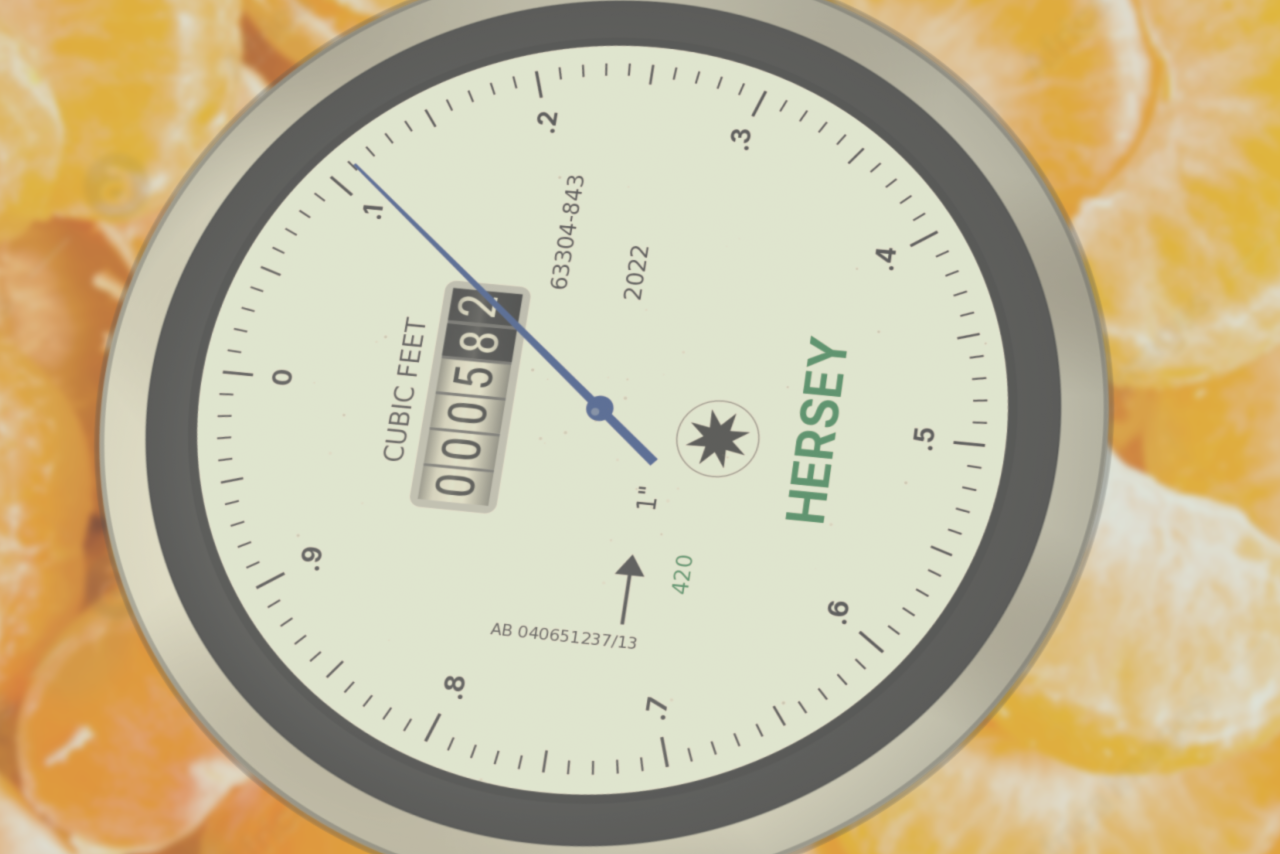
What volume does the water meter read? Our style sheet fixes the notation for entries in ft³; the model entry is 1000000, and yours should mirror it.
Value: 582.11
